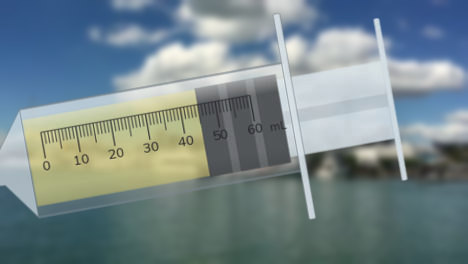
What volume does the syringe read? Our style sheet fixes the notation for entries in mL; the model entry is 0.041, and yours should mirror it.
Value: 45
